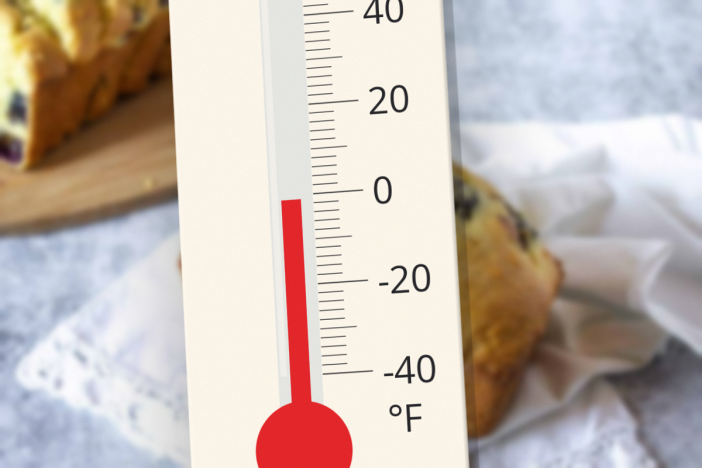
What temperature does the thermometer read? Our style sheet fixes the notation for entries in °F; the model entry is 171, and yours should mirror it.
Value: -1
